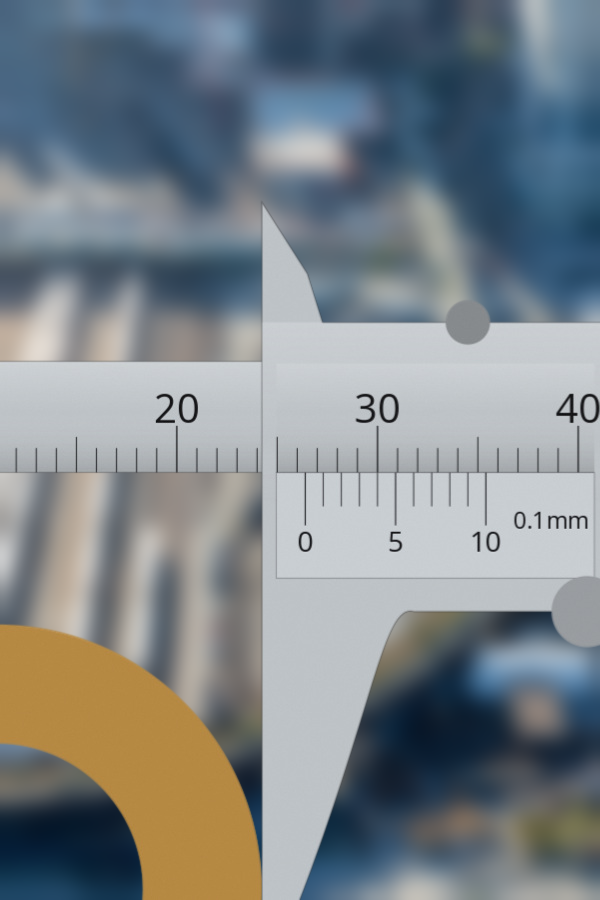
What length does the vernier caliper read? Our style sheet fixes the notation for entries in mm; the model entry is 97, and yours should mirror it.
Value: 26.4
